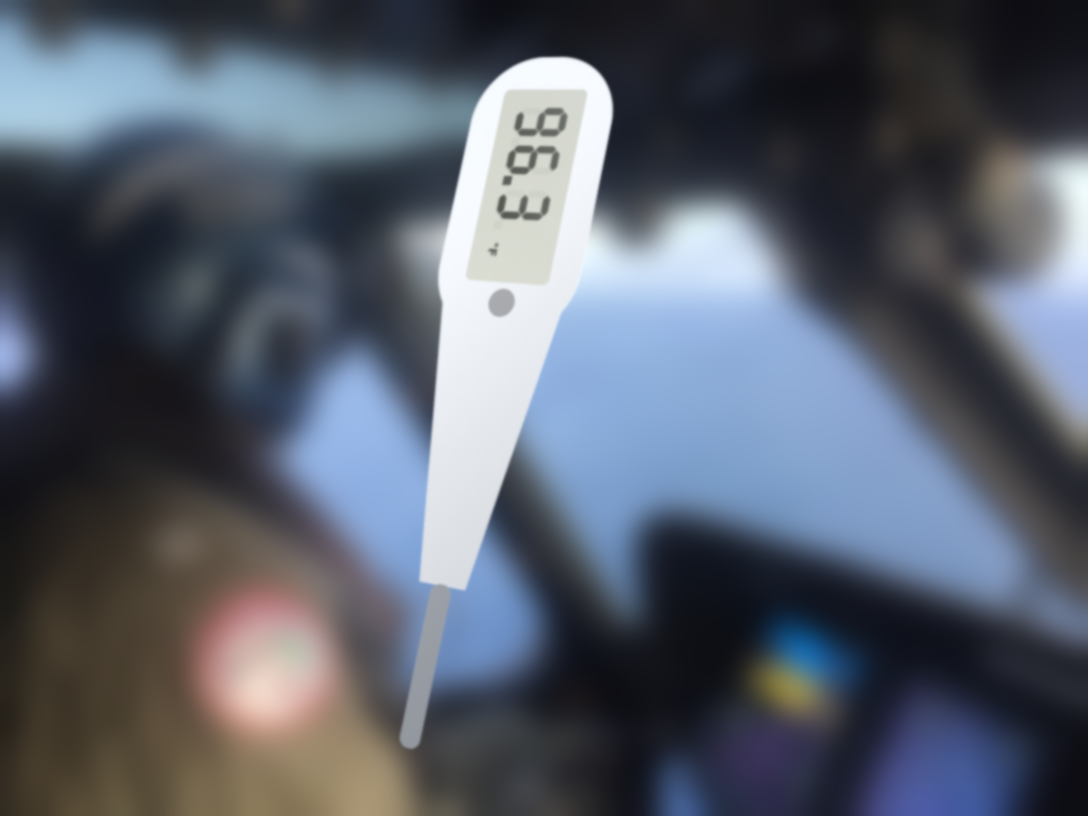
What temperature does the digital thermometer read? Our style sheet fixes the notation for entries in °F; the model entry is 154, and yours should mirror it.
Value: 96.3
